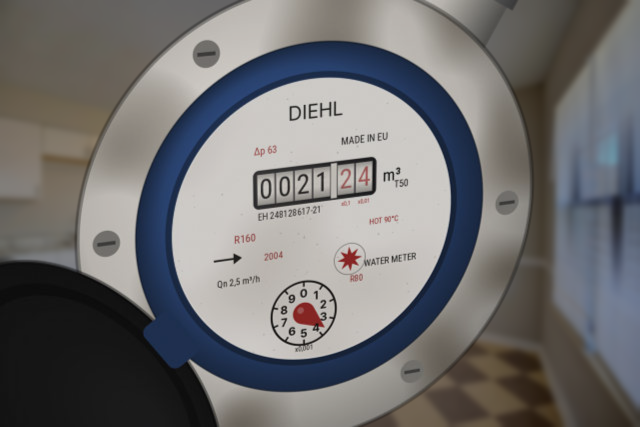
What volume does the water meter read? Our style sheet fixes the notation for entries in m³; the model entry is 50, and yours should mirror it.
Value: 21.243
